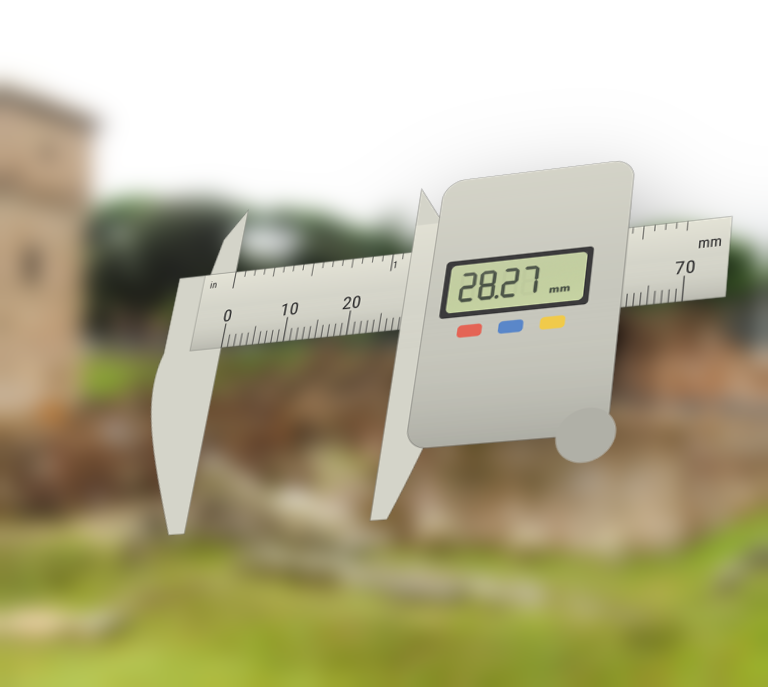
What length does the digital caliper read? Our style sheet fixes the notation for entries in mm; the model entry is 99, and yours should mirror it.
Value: 28.27
